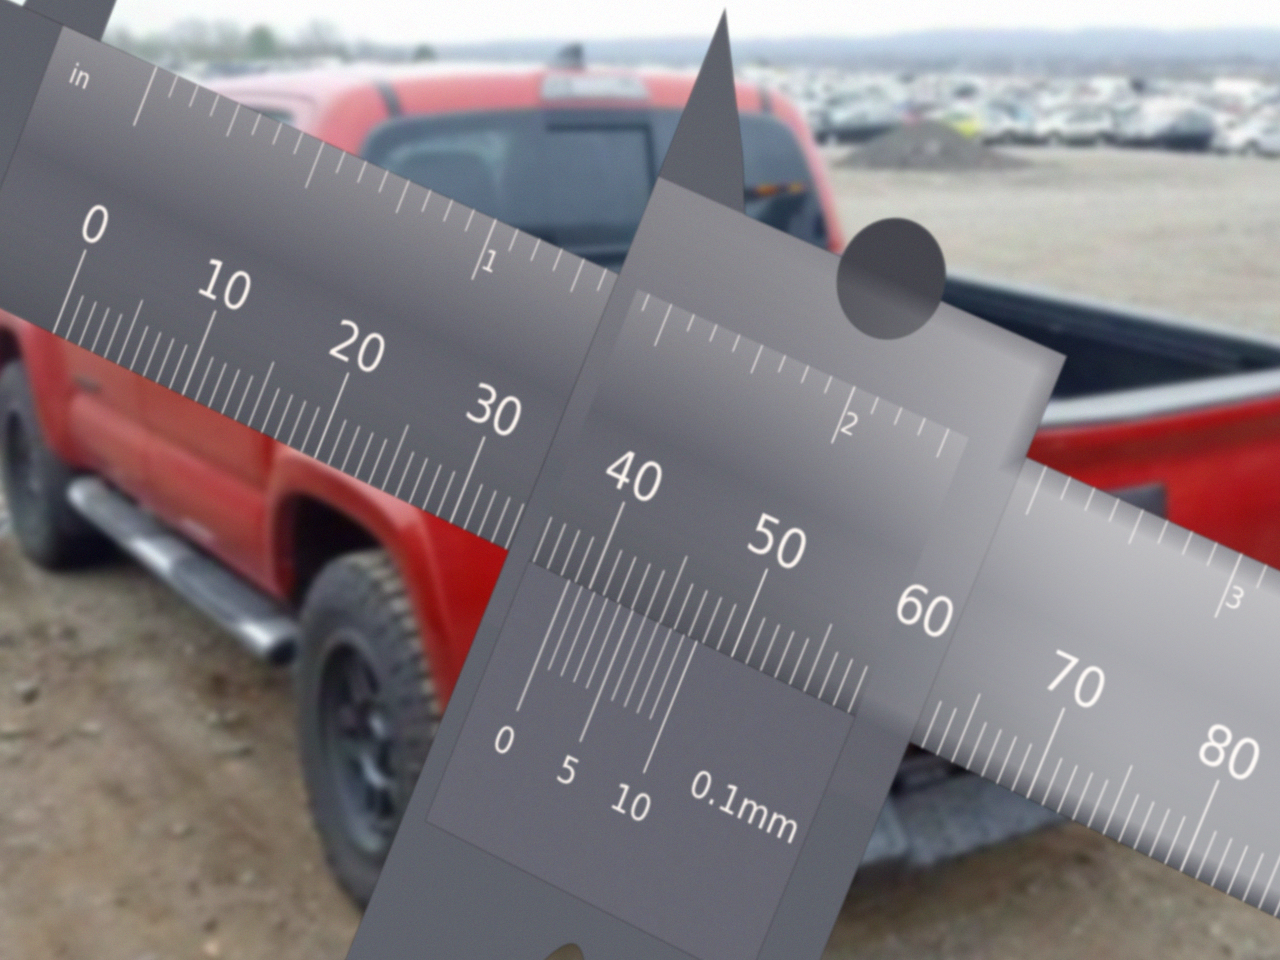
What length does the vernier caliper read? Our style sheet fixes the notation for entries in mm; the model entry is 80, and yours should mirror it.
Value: 38.6
